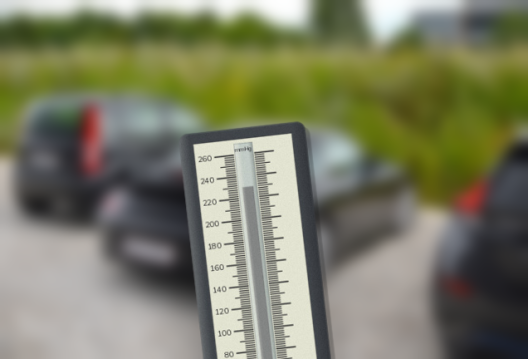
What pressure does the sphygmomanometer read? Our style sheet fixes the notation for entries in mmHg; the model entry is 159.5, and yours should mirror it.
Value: 230
